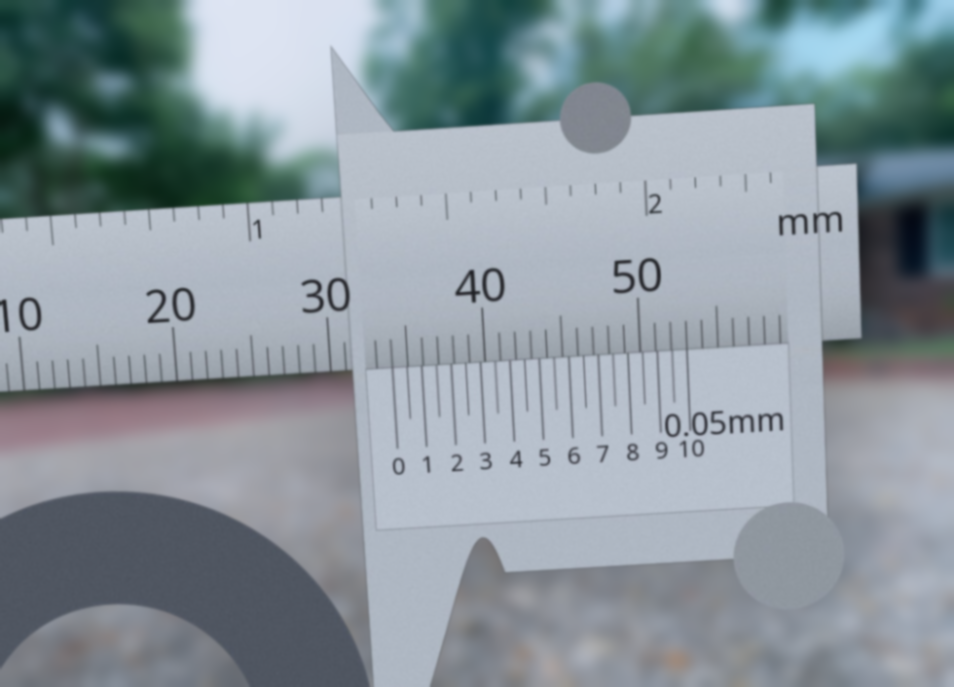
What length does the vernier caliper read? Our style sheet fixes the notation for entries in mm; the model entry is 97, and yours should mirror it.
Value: 34.0
